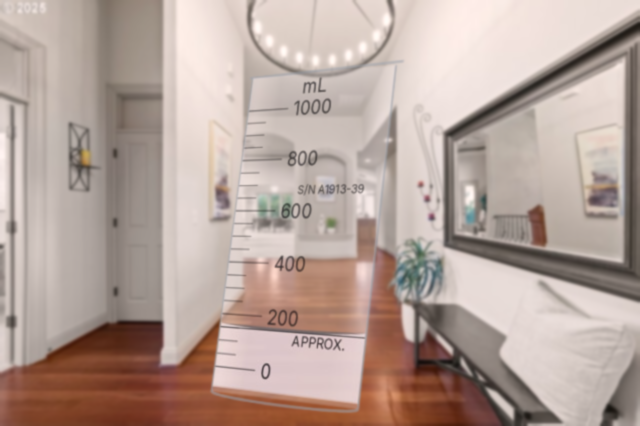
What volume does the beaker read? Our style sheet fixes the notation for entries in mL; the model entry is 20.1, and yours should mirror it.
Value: 150
